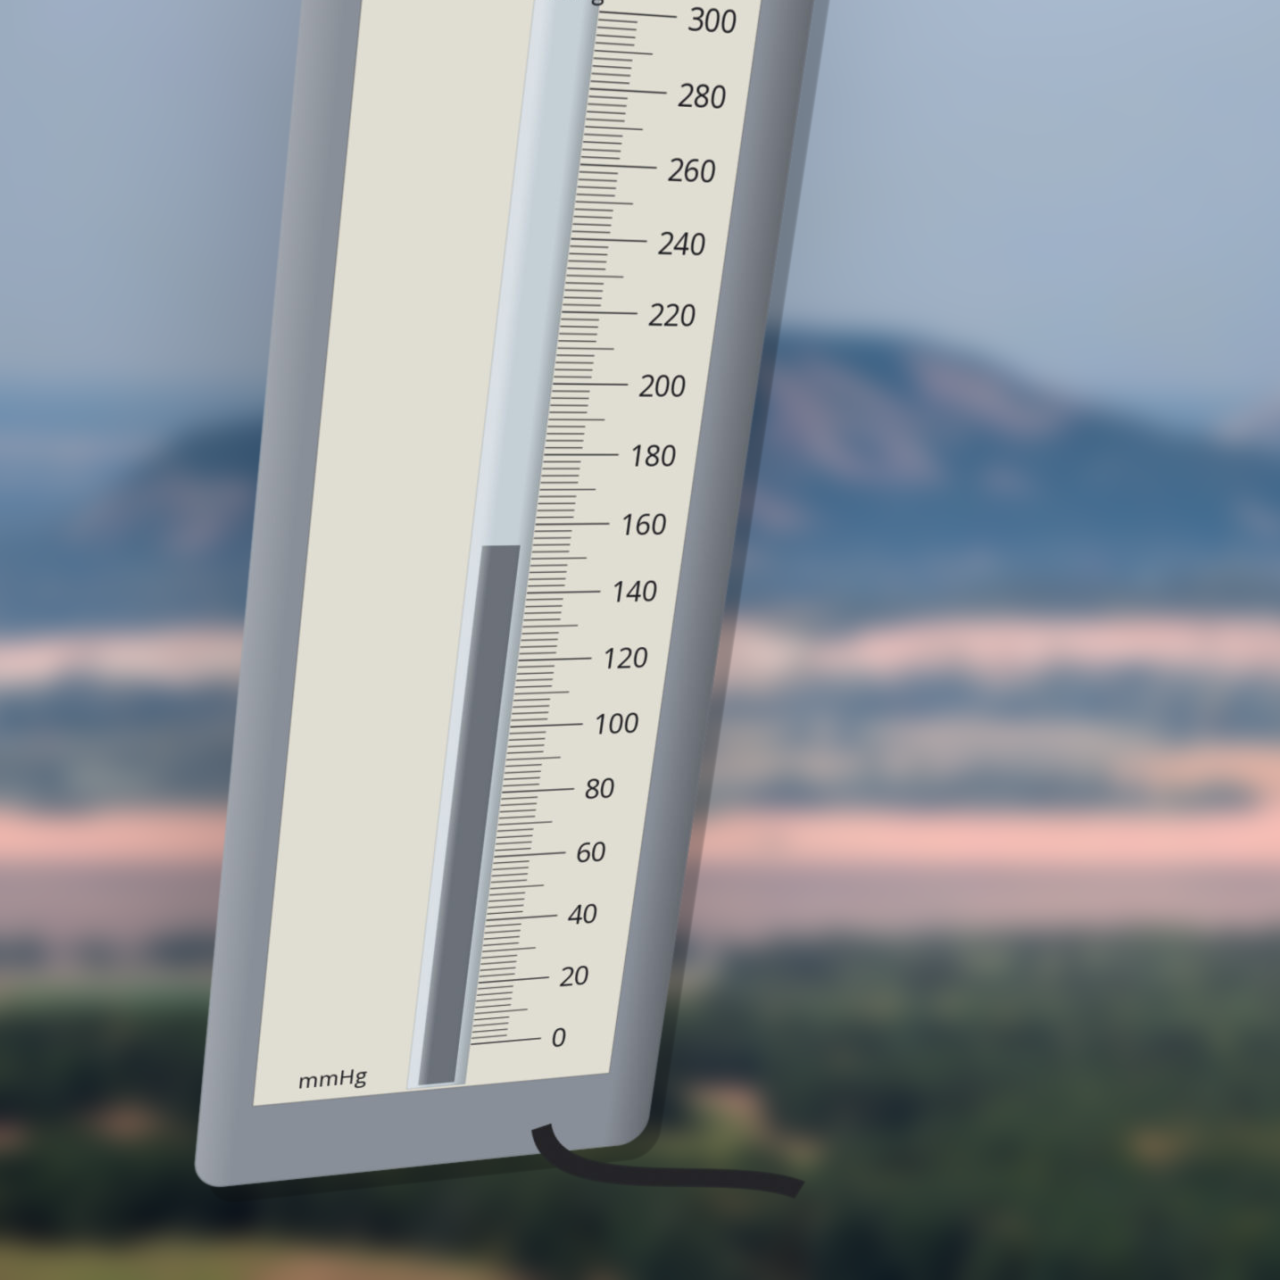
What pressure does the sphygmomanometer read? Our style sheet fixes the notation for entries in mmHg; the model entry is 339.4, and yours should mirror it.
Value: 154
